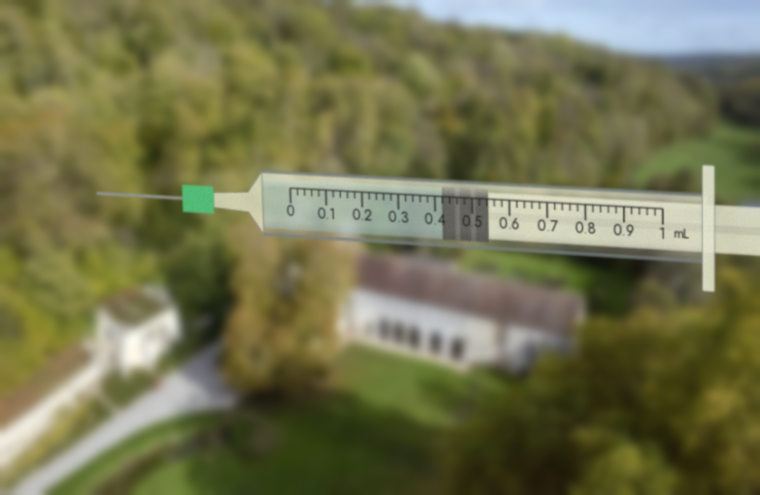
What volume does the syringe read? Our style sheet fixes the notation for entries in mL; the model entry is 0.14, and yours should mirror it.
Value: 0.42
